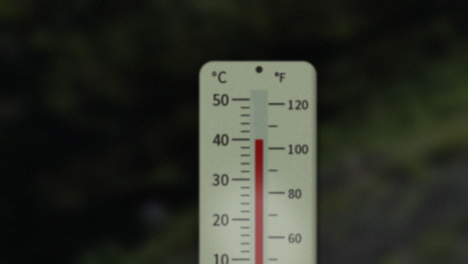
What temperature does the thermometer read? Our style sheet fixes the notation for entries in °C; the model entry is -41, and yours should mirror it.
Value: 40
